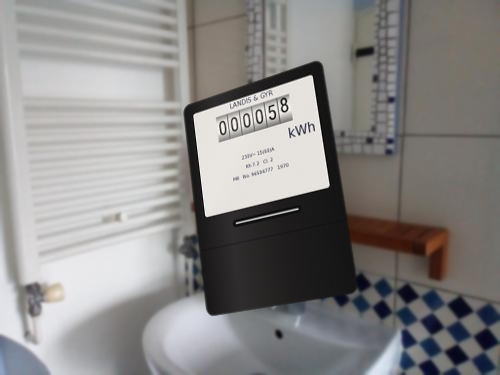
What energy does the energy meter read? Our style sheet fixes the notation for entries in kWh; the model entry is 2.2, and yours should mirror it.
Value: 58
